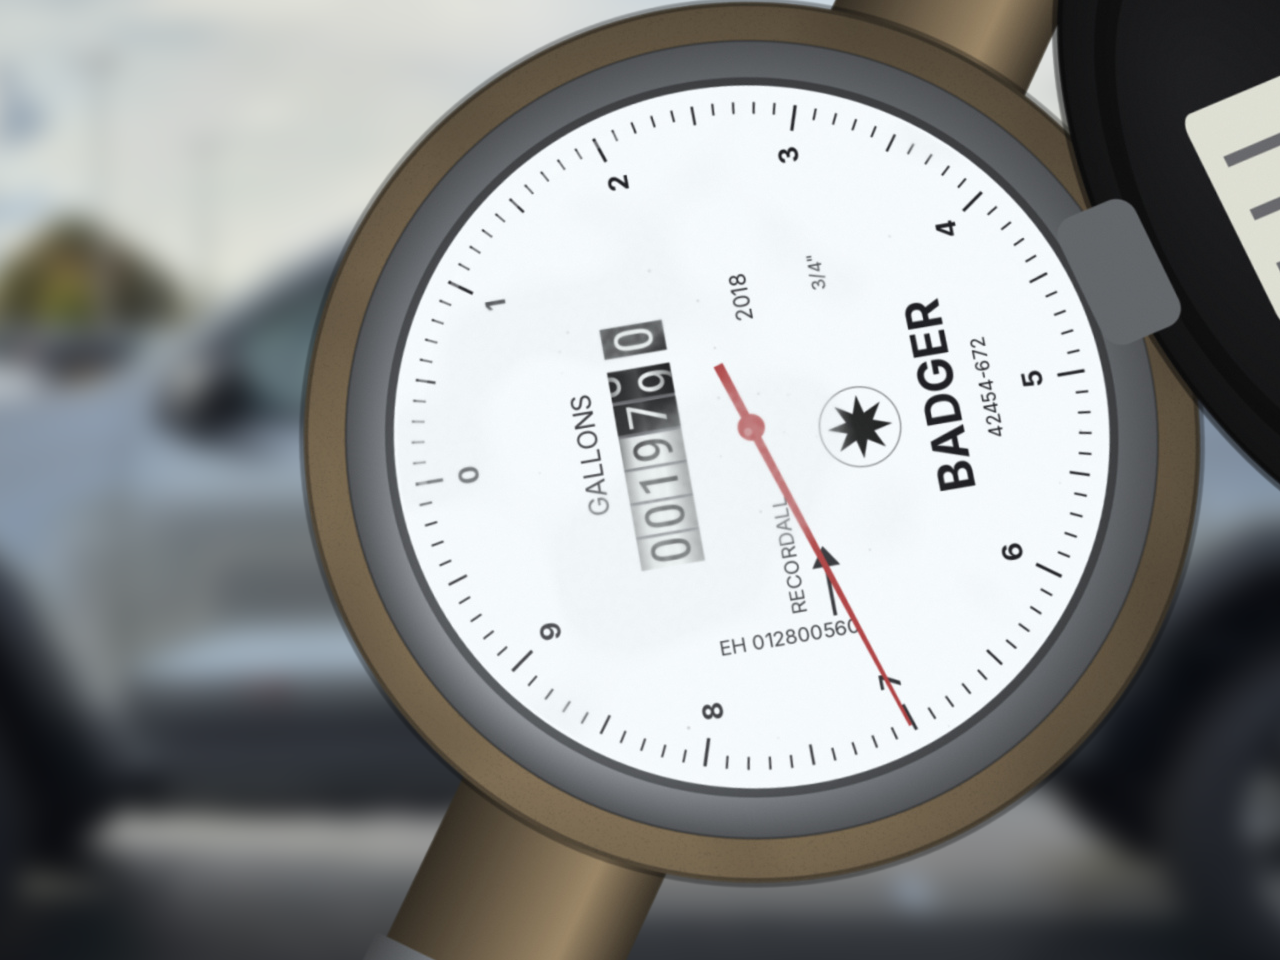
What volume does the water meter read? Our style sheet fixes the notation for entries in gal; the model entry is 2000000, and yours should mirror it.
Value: 19787.0
